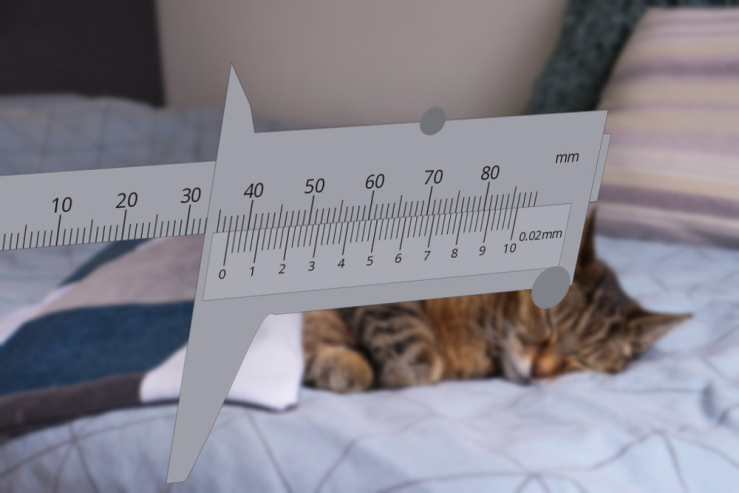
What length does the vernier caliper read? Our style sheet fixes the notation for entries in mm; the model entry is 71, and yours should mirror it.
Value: 37.0
